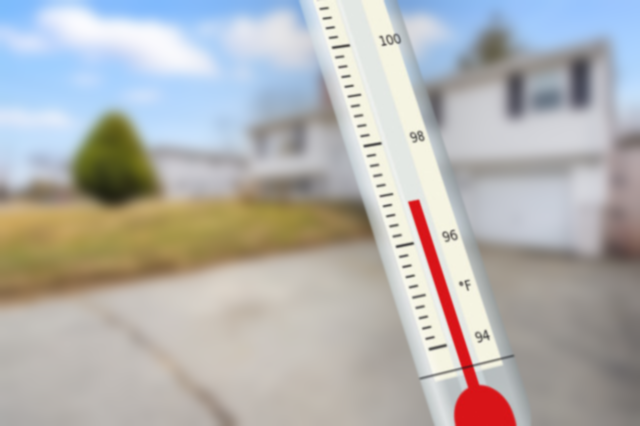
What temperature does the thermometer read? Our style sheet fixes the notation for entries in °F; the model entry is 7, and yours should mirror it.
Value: 96.8
